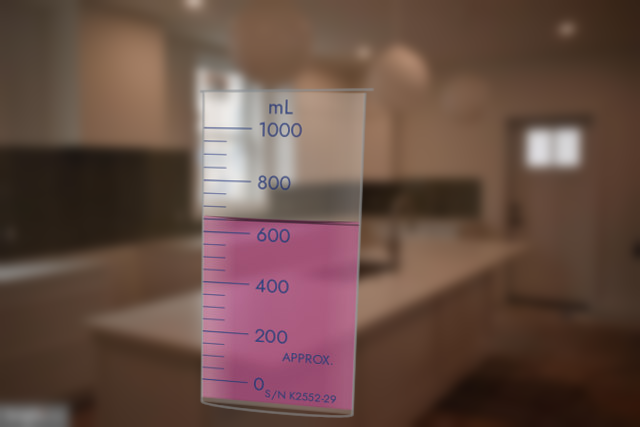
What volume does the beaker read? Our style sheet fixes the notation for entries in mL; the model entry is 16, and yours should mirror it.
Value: 650
